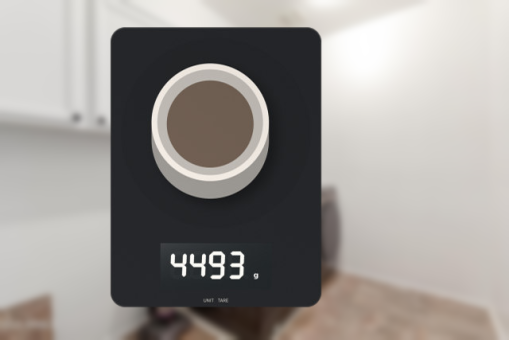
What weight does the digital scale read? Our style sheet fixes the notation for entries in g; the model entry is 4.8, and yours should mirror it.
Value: 4493
